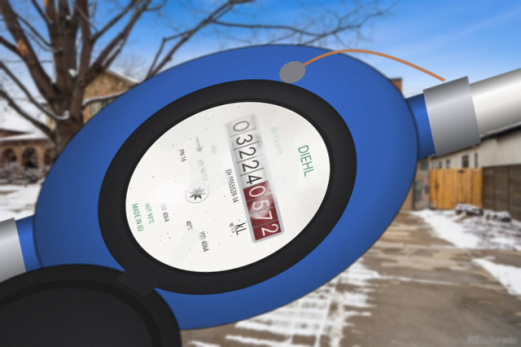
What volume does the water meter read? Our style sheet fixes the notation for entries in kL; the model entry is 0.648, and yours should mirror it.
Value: 3224.0572
